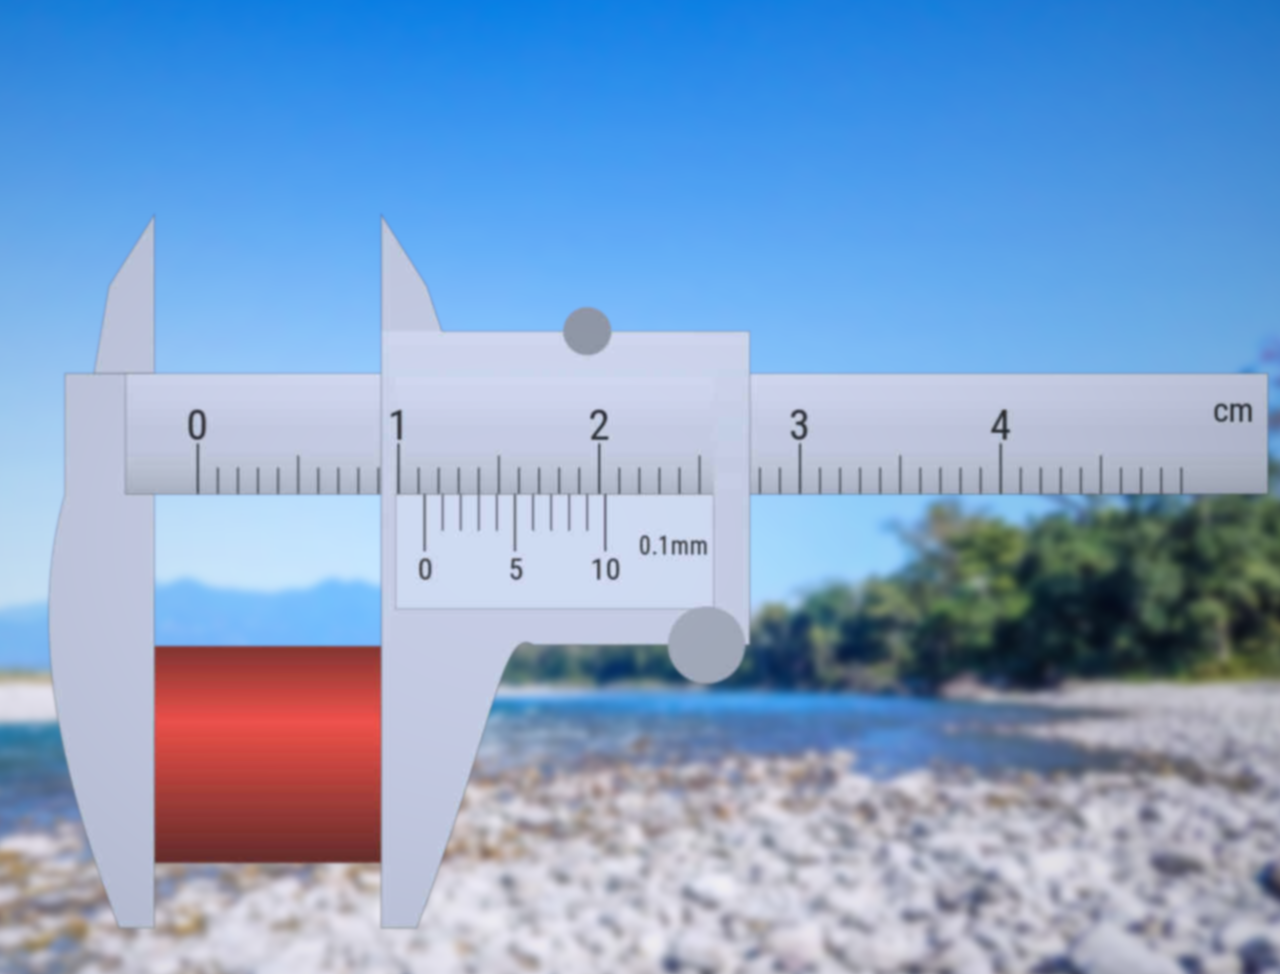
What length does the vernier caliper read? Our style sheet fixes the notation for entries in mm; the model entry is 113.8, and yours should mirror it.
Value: 11.3
